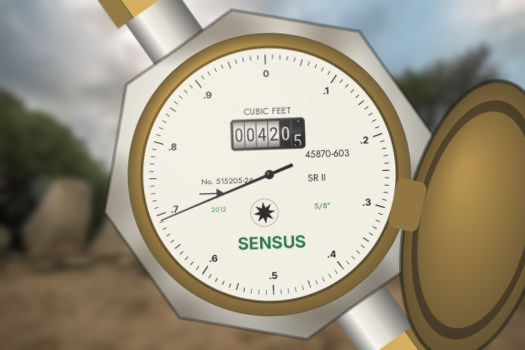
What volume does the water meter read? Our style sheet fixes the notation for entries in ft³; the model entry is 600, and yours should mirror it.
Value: 4204.69
